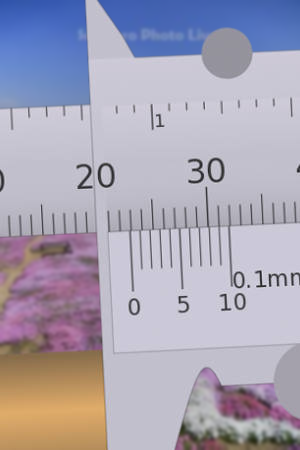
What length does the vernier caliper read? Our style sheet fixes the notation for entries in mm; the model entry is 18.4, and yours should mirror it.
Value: 22.9
